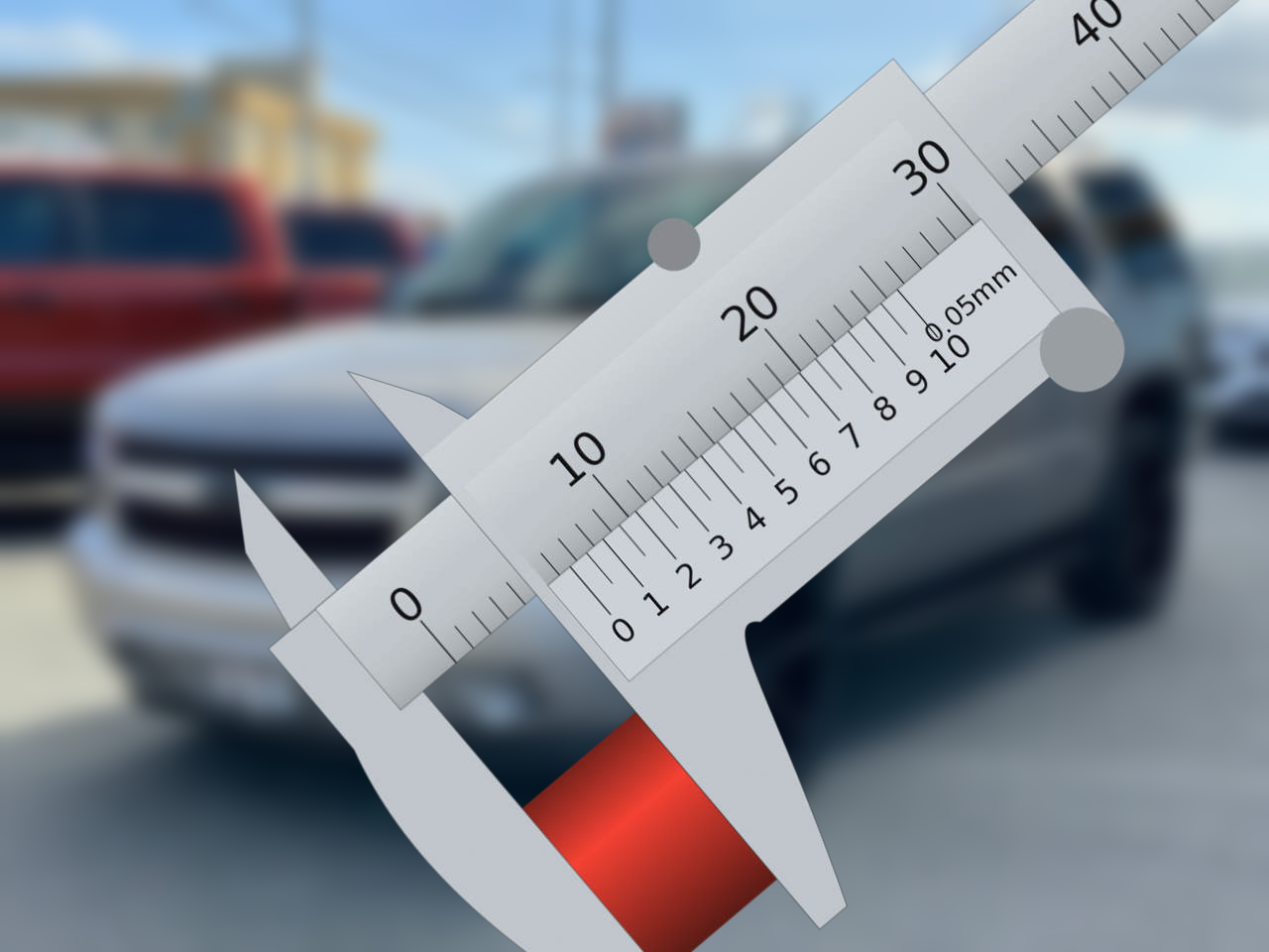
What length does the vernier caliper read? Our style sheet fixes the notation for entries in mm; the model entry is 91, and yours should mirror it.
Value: 6.60
